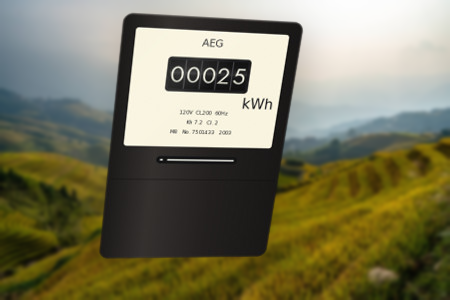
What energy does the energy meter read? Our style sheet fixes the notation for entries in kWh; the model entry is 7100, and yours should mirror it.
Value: 25
